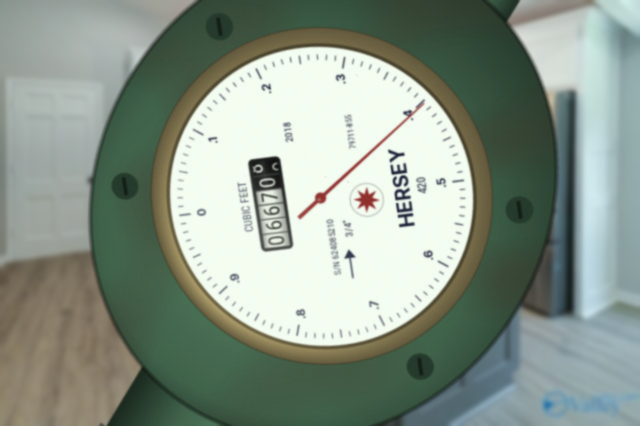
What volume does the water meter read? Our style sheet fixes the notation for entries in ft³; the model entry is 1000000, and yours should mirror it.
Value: 66708.40
